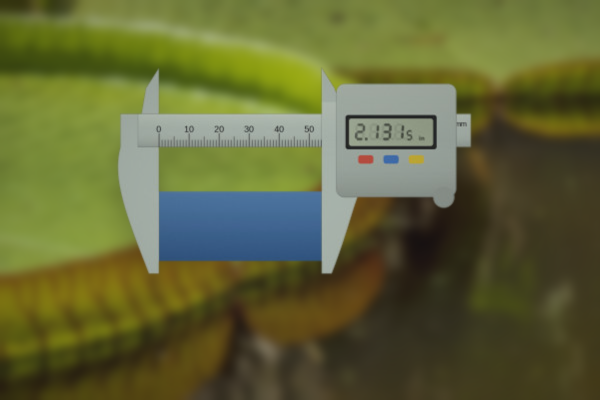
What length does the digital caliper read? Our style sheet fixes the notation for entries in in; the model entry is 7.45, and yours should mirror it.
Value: 2.1315
